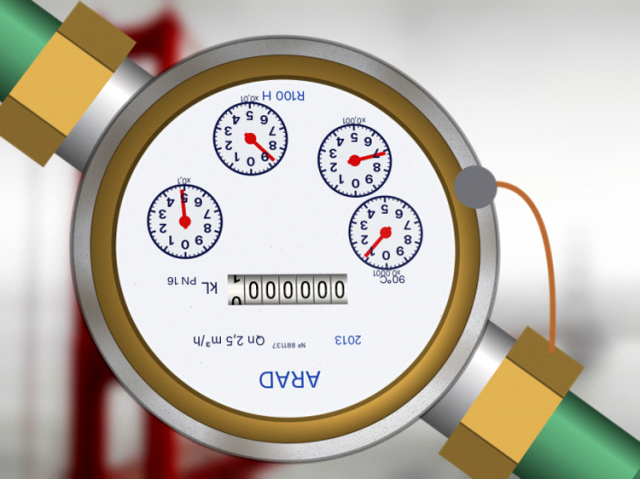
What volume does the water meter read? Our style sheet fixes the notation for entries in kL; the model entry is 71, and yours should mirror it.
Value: 0.4871
